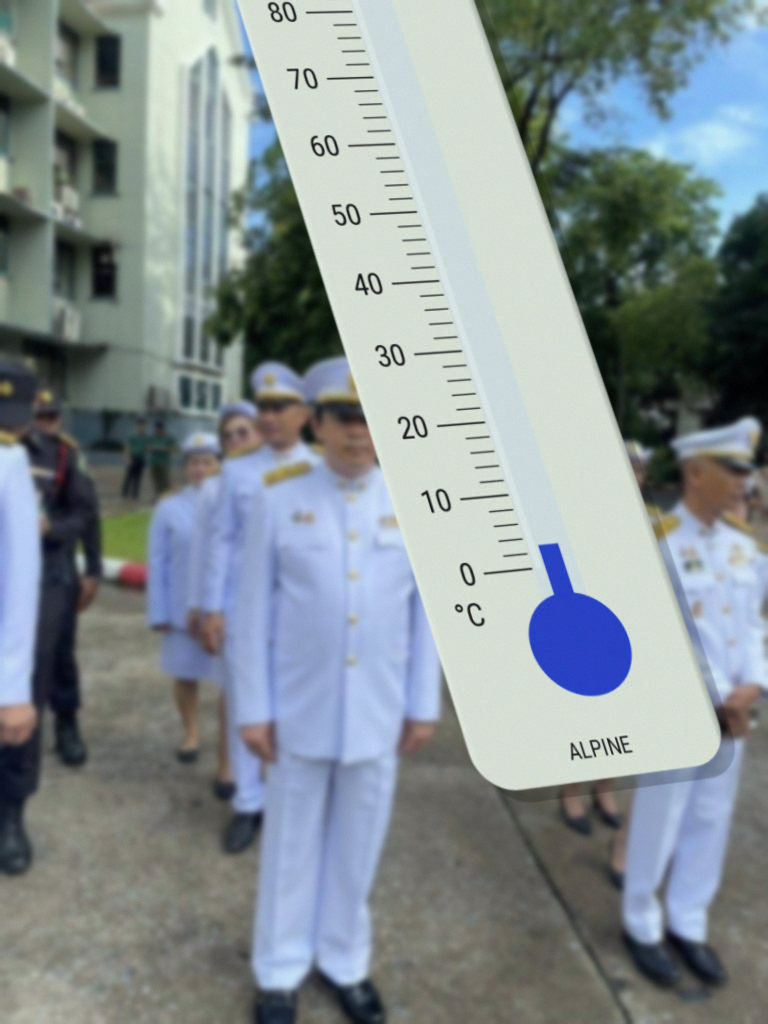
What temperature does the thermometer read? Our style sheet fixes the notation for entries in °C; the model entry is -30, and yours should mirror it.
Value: 3
